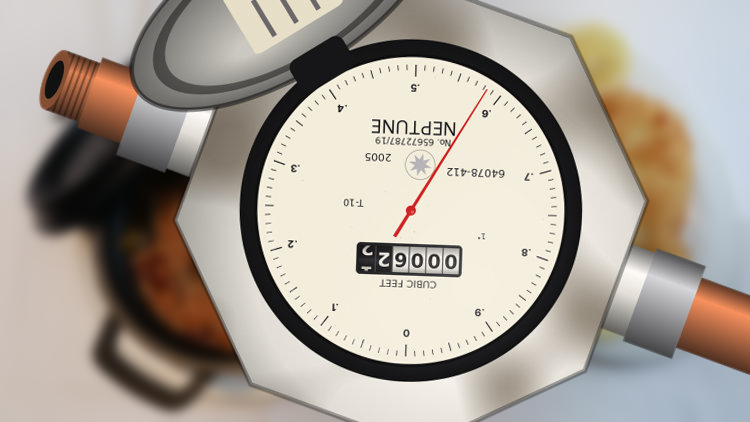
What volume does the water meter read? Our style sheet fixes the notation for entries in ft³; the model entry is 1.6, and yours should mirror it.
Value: 621.58
